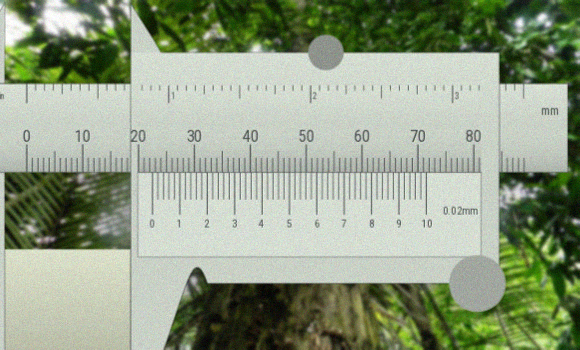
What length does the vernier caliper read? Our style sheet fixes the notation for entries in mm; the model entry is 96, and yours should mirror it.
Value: 22.5
